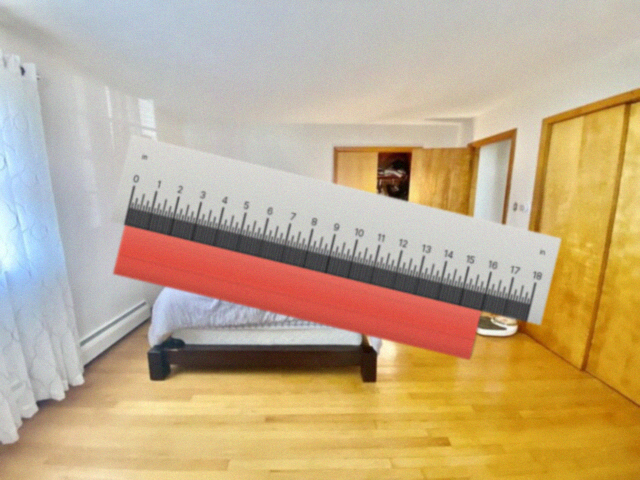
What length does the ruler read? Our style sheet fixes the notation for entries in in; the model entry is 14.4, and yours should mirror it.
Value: 16
